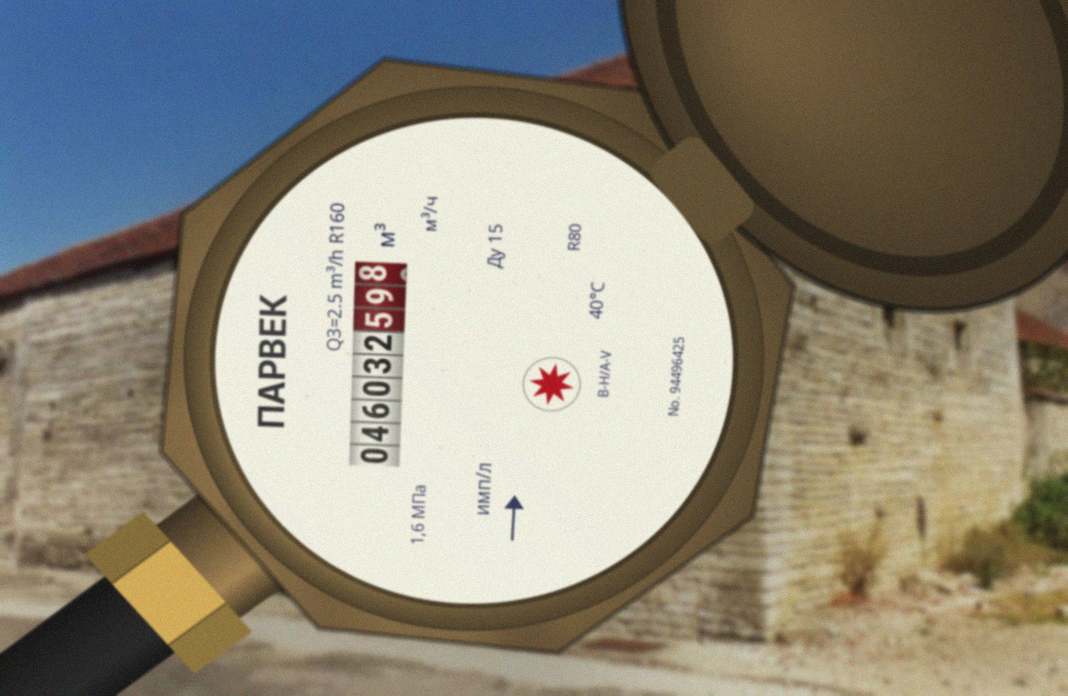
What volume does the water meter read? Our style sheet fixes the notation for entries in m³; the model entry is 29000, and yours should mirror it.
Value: 46032.598
